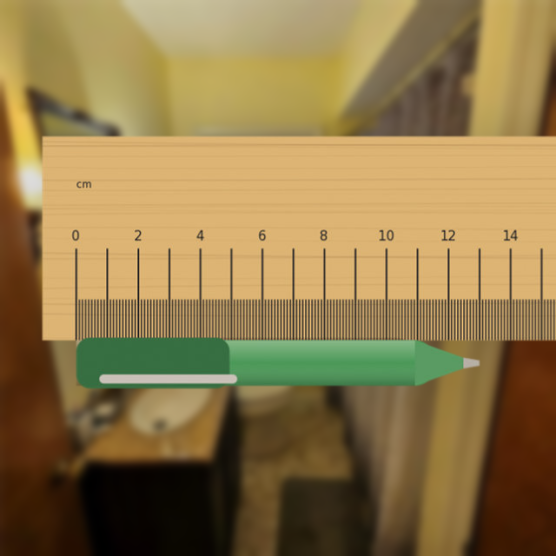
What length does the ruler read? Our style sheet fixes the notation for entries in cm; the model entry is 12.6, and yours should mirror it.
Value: 13
